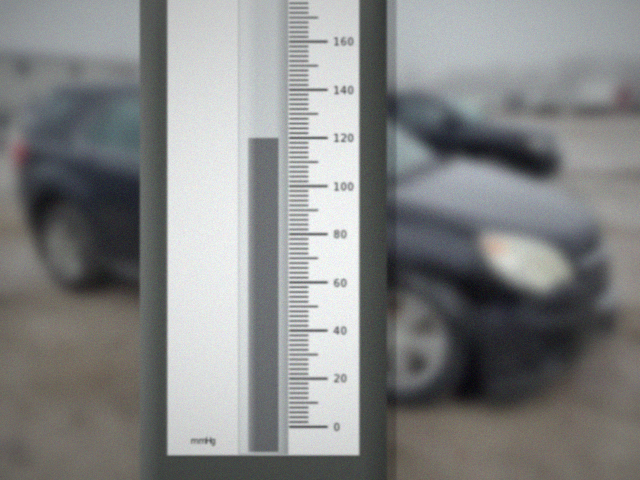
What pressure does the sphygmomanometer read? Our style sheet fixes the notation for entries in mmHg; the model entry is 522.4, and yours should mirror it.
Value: 120
